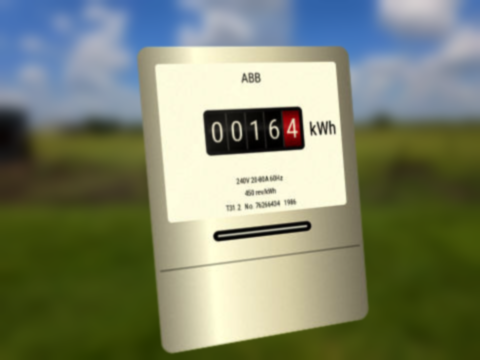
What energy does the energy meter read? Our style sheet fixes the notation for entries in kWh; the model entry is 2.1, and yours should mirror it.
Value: 16.4
